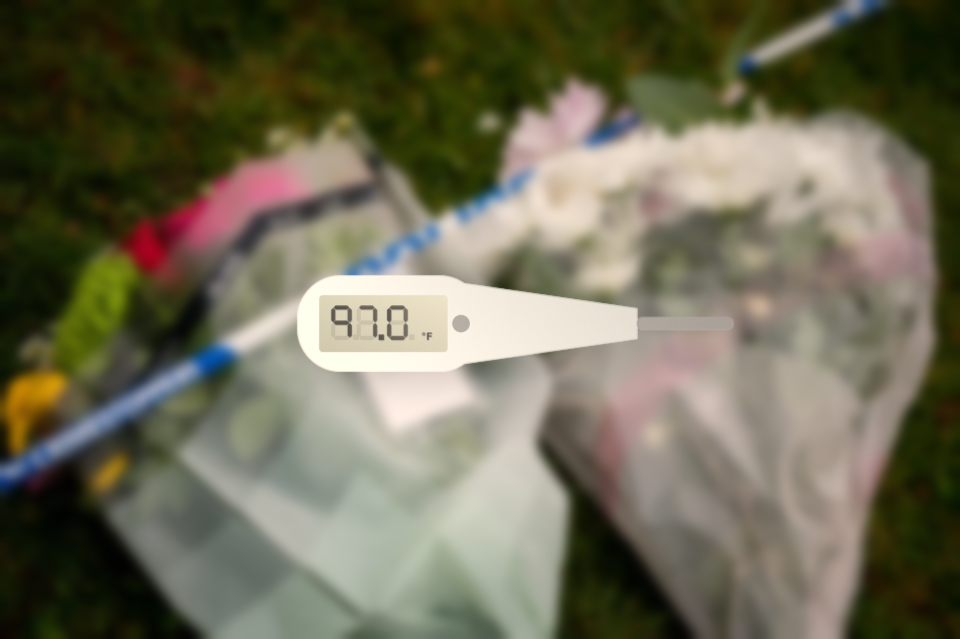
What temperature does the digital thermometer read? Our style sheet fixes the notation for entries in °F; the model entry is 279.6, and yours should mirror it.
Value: 97.0
